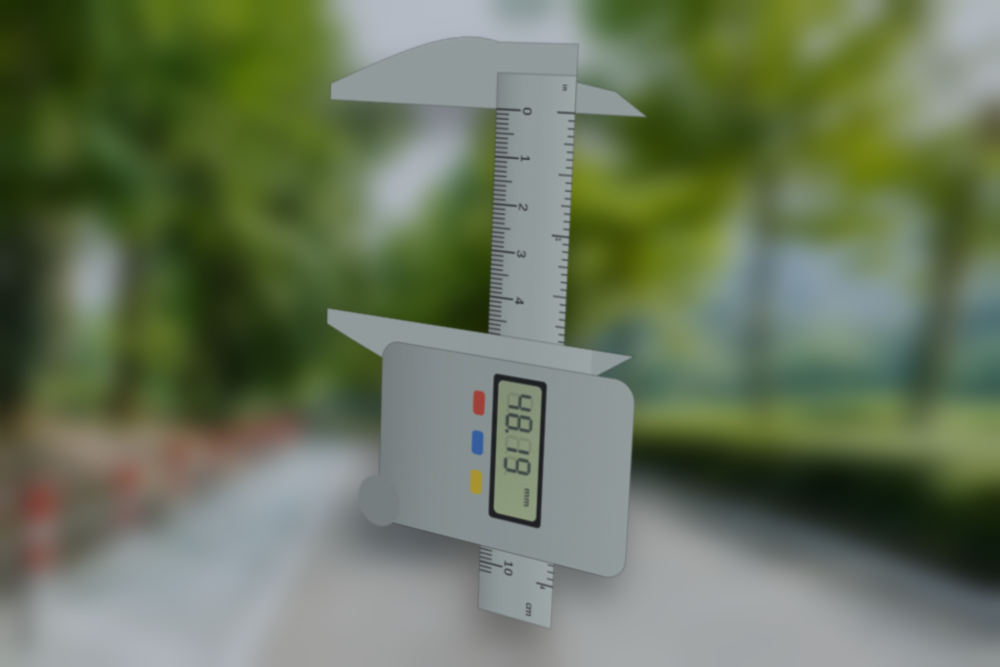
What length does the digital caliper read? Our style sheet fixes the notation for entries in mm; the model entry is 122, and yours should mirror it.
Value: 48.19
